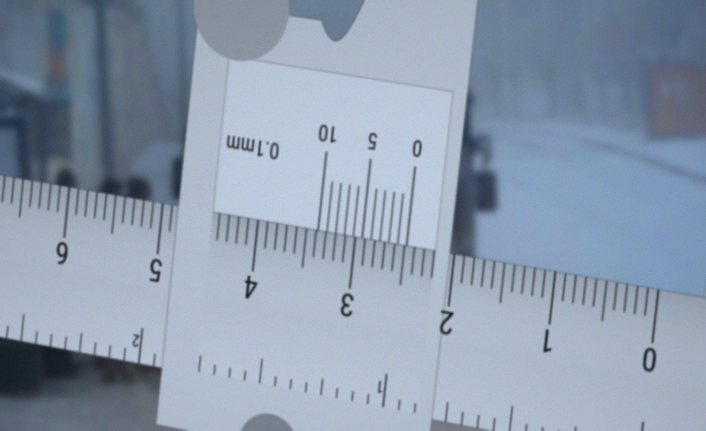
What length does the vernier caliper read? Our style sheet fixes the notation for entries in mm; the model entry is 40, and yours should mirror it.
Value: 24.8
